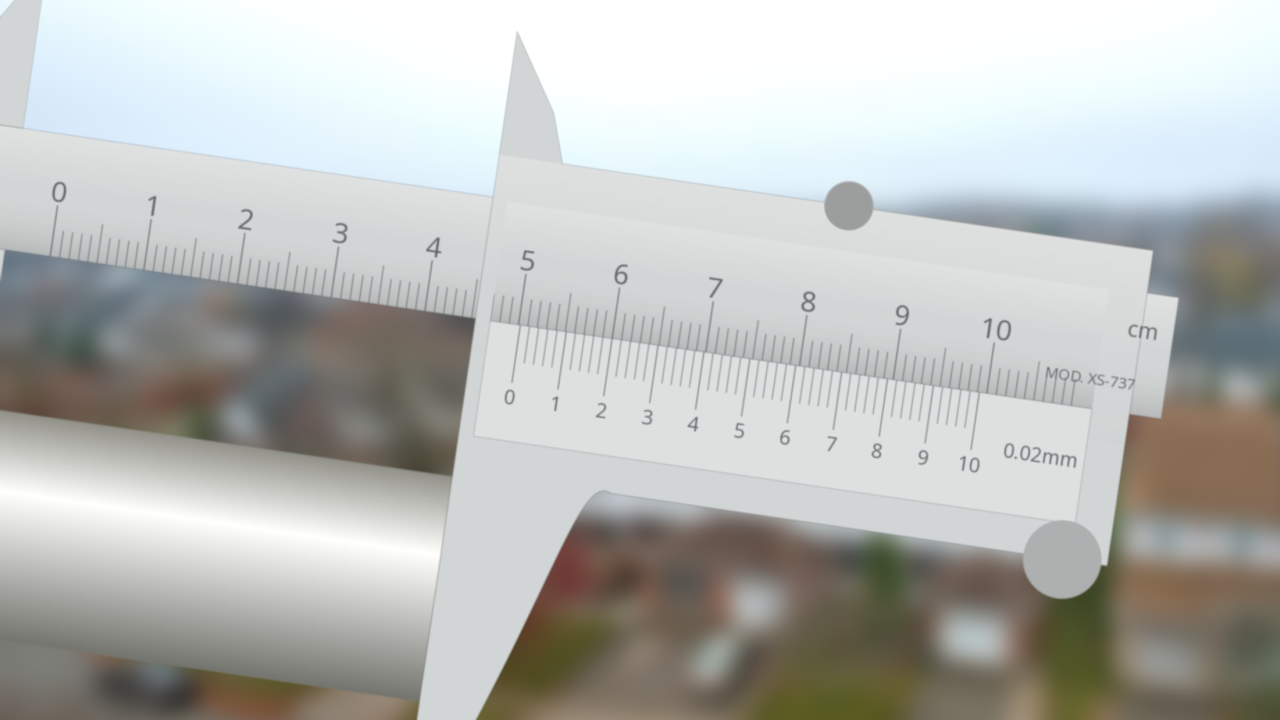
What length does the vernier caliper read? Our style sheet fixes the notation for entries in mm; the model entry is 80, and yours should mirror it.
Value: 50.2
